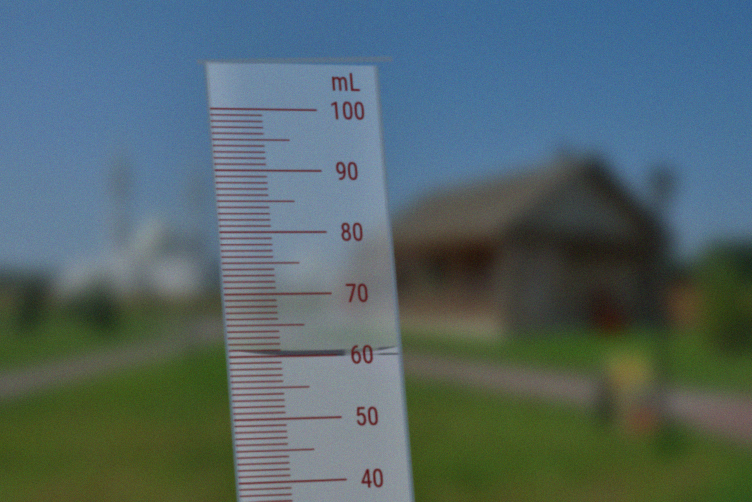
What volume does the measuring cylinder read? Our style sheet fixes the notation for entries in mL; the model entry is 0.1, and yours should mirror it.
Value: 60
